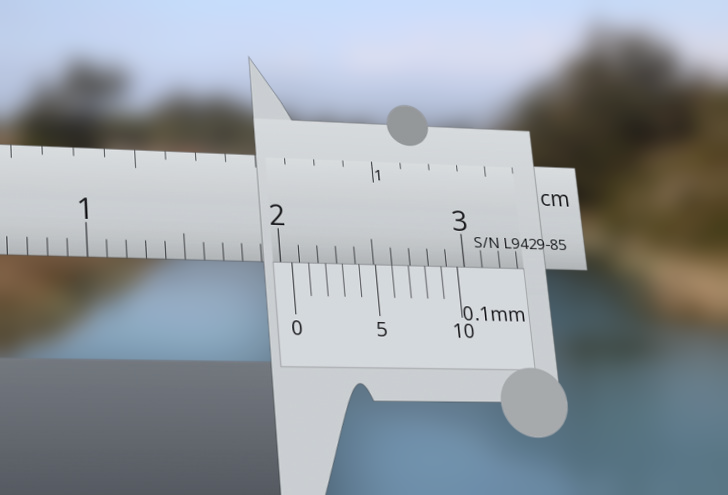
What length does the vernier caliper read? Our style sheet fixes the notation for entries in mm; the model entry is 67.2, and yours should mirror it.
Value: 20.6
